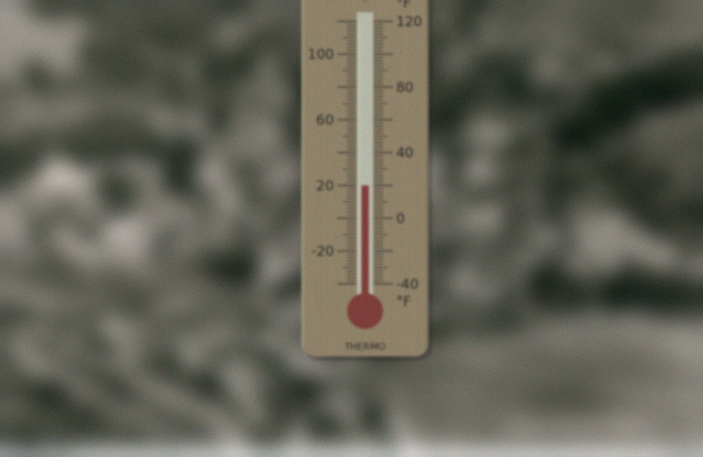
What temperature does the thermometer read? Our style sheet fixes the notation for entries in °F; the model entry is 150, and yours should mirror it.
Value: 20
